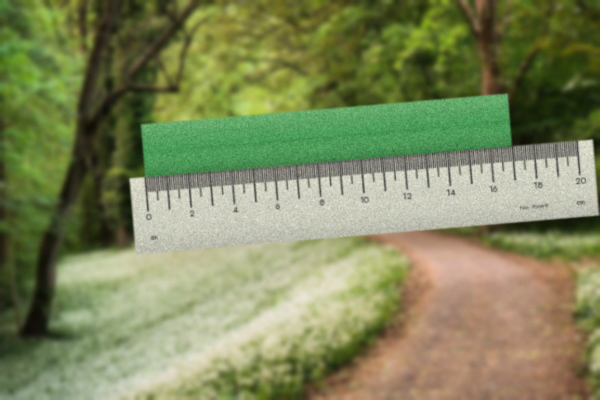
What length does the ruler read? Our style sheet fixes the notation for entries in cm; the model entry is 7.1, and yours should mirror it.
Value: 17
